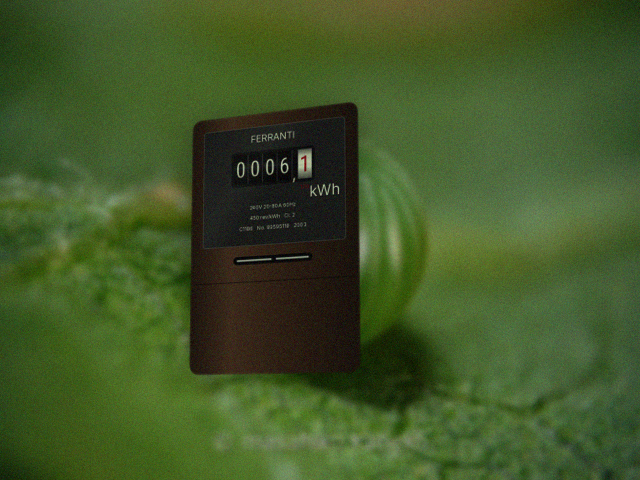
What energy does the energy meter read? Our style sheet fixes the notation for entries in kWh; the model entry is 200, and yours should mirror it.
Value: 6.1
